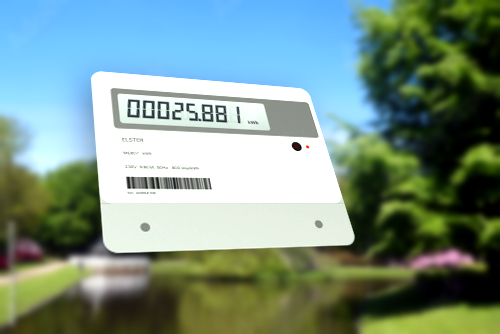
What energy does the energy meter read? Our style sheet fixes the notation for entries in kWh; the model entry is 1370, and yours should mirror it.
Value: 25.881
